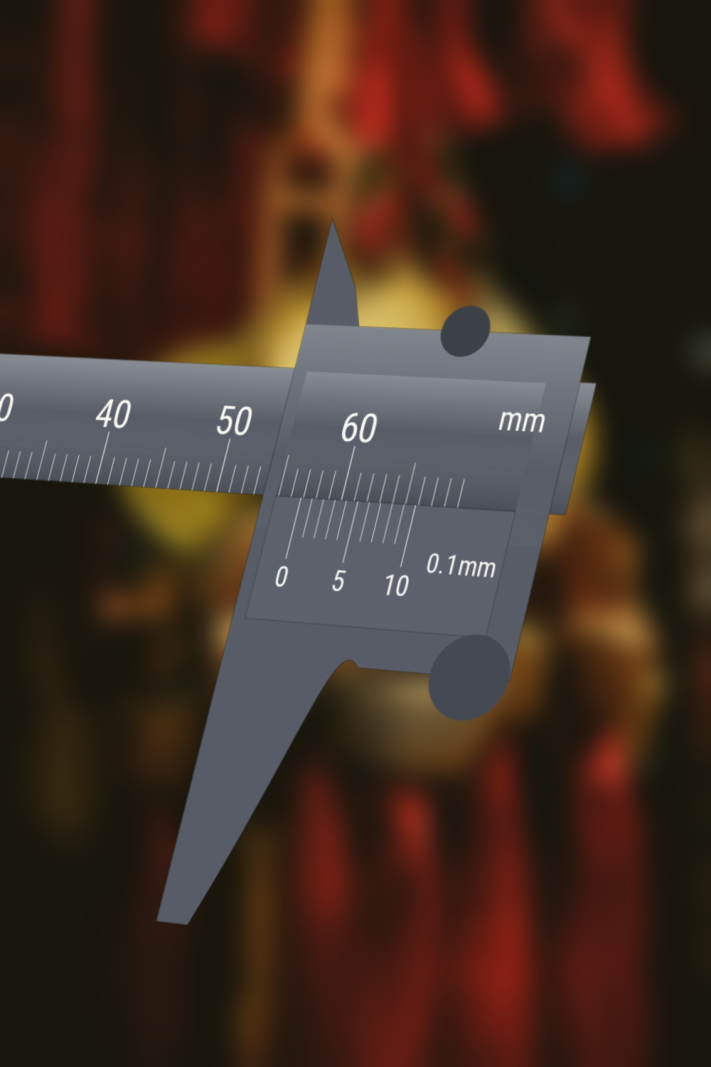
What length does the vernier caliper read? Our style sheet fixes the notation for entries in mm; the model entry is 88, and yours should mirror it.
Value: 56.8
